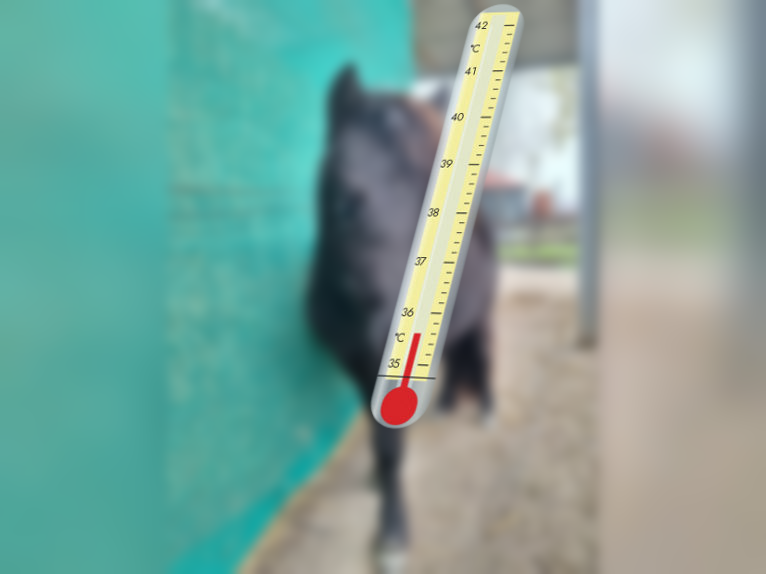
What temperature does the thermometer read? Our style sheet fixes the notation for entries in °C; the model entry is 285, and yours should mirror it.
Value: 35.6
